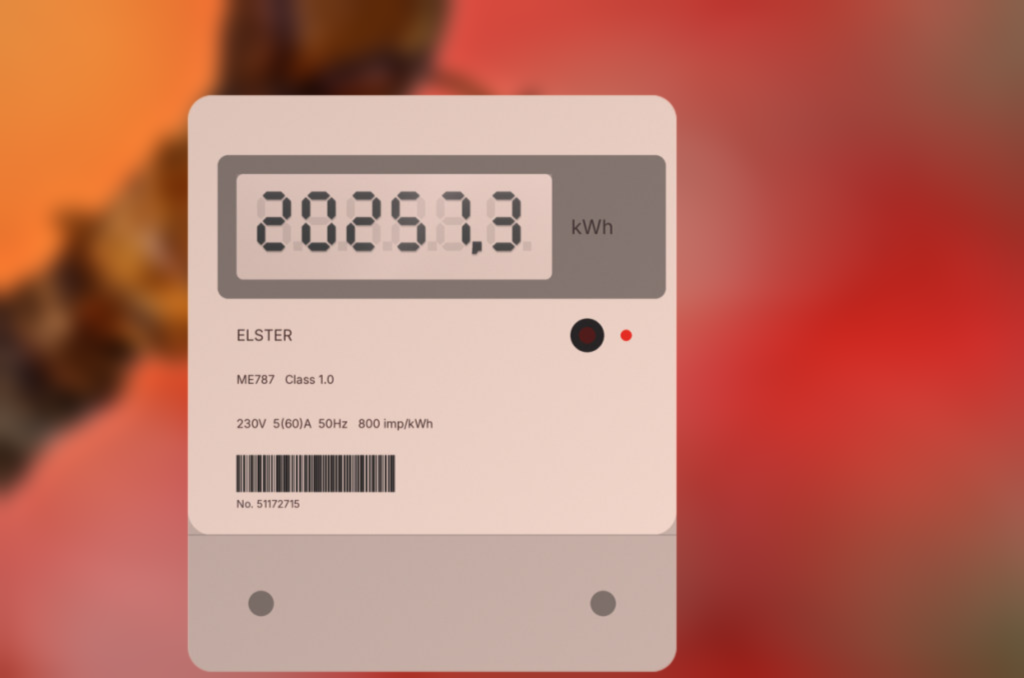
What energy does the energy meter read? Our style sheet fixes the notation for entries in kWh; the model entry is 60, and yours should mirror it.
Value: 20257.3
